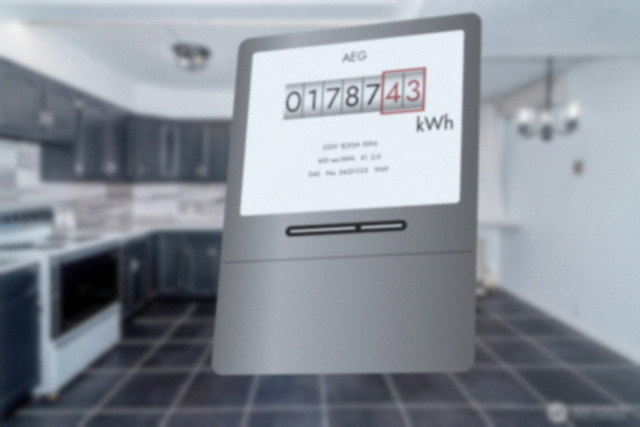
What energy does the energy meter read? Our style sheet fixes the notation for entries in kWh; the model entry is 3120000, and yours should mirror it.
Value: 1787.43
